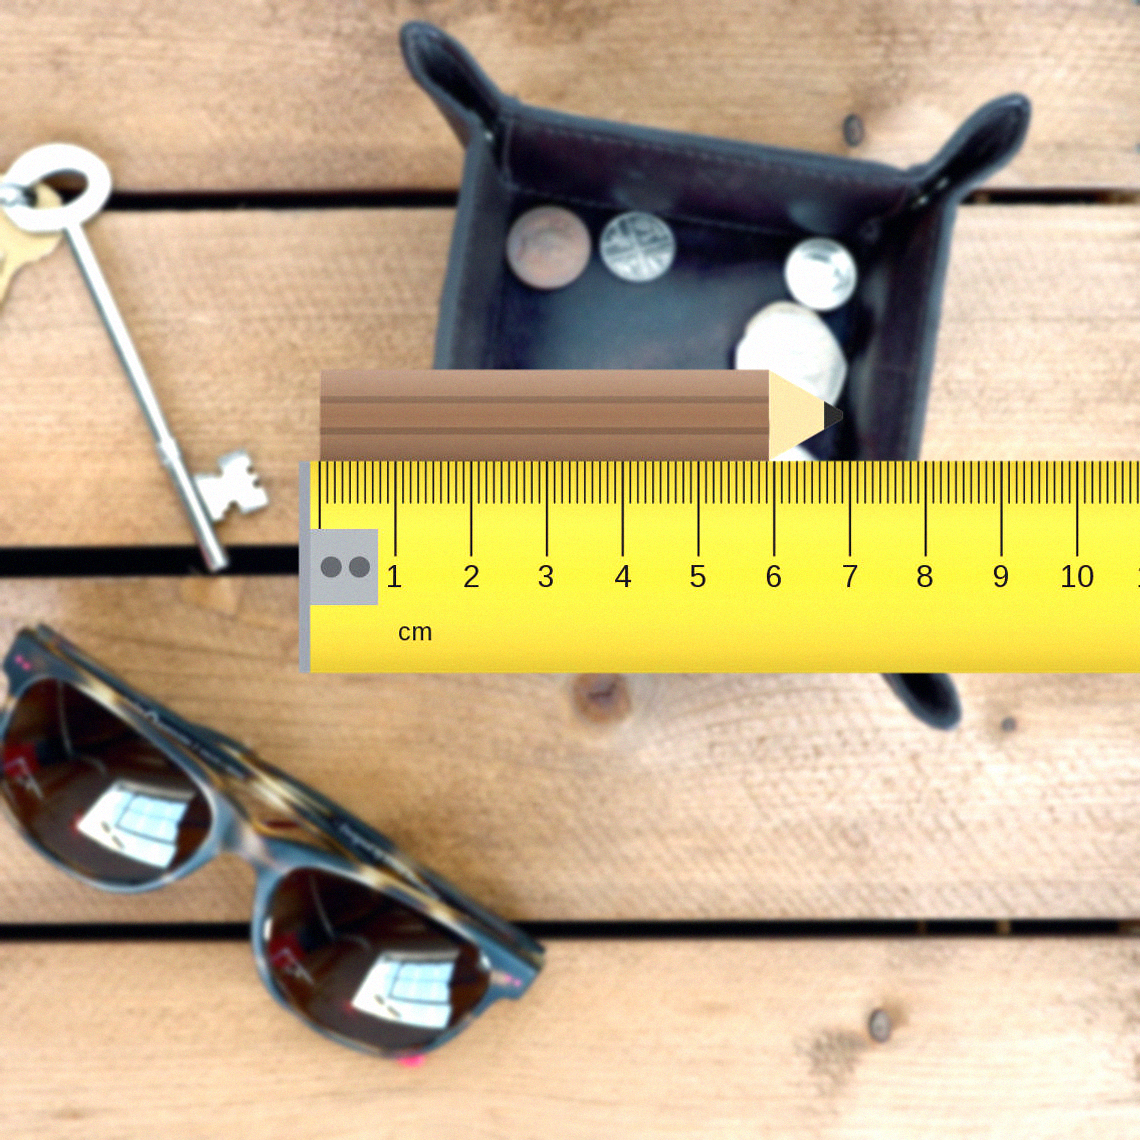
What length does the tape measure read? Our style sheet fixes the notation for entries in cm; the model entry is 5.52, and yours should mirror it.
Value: 6.9
